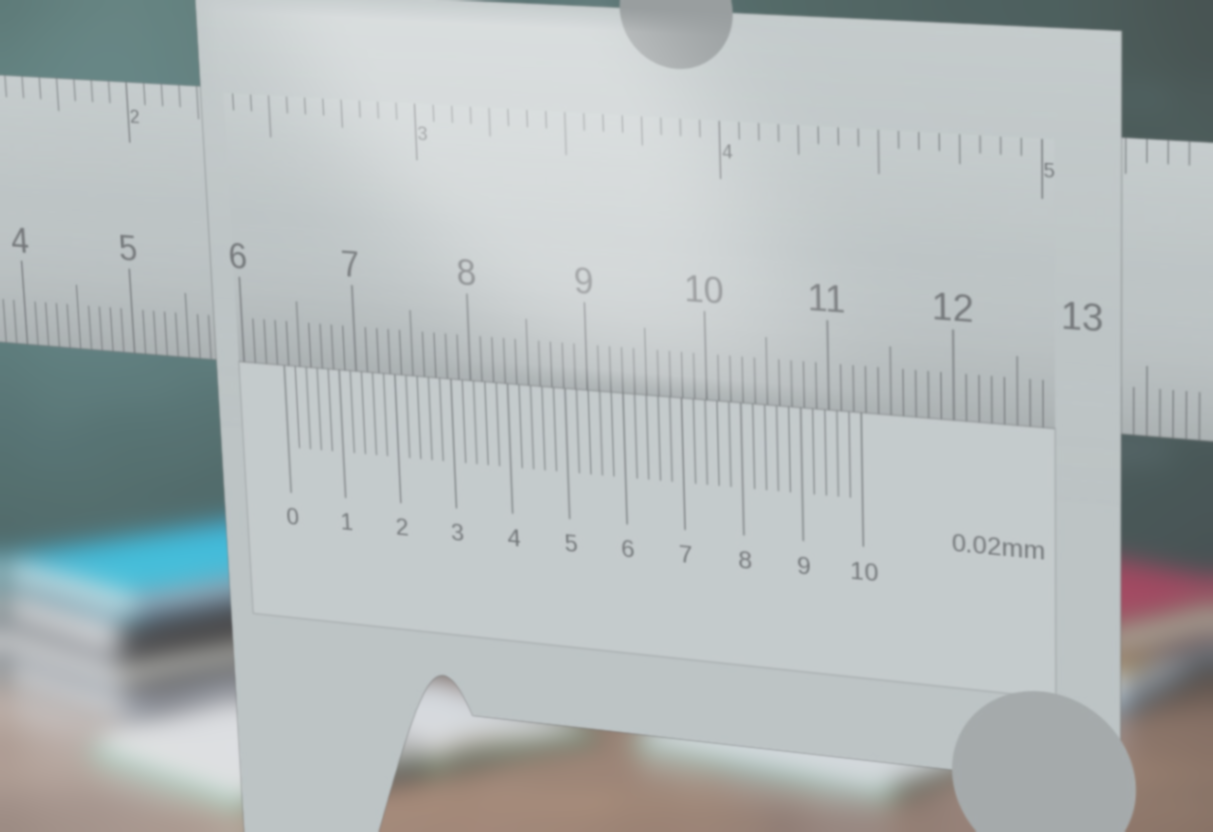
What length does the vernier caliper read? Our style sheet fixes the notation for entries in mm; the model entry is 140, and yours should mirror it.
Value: 63.6
